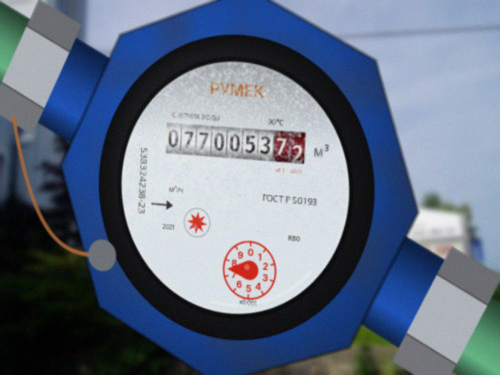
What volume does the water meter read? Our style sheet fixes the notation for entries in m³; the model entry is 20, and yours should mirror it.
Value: 770053.717
